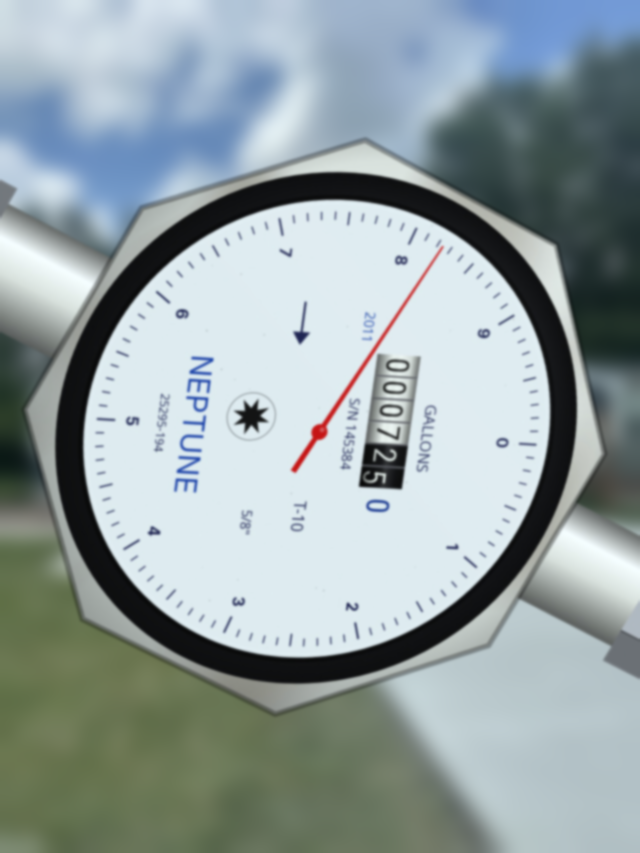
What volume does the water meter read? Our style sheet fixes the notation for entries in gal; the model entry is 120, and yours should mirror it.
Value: 7248.2
